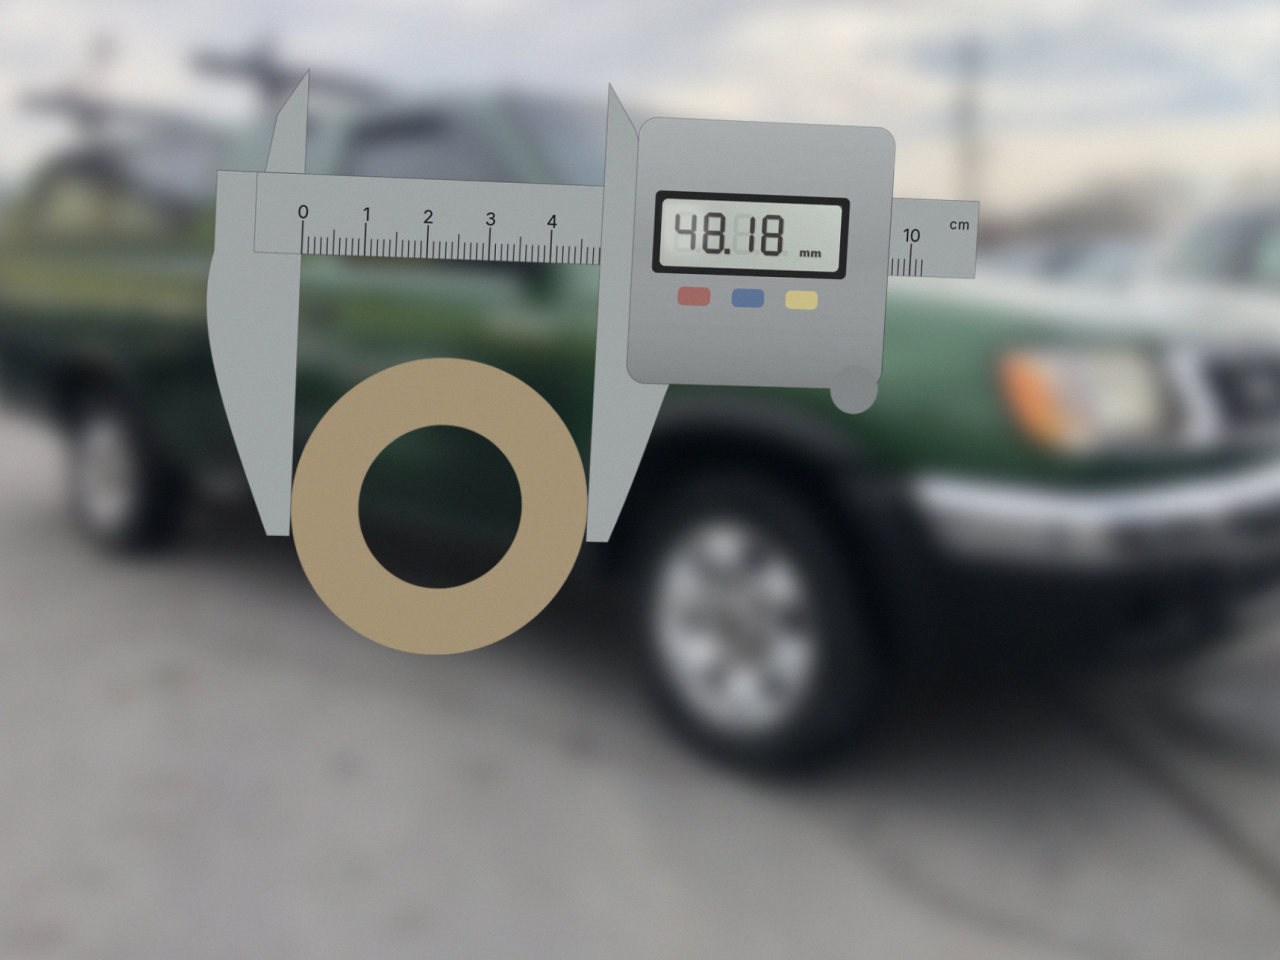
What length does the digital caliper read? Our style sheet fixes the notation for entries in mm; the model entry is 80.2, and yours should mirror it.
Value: 48.18
